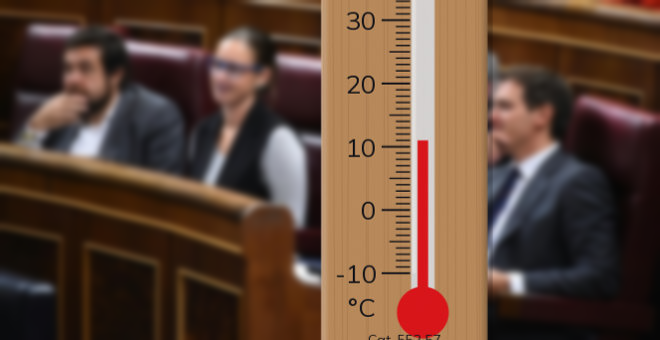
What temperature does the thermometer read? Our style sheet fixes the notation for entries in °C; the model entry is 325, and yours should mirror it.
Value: 11
